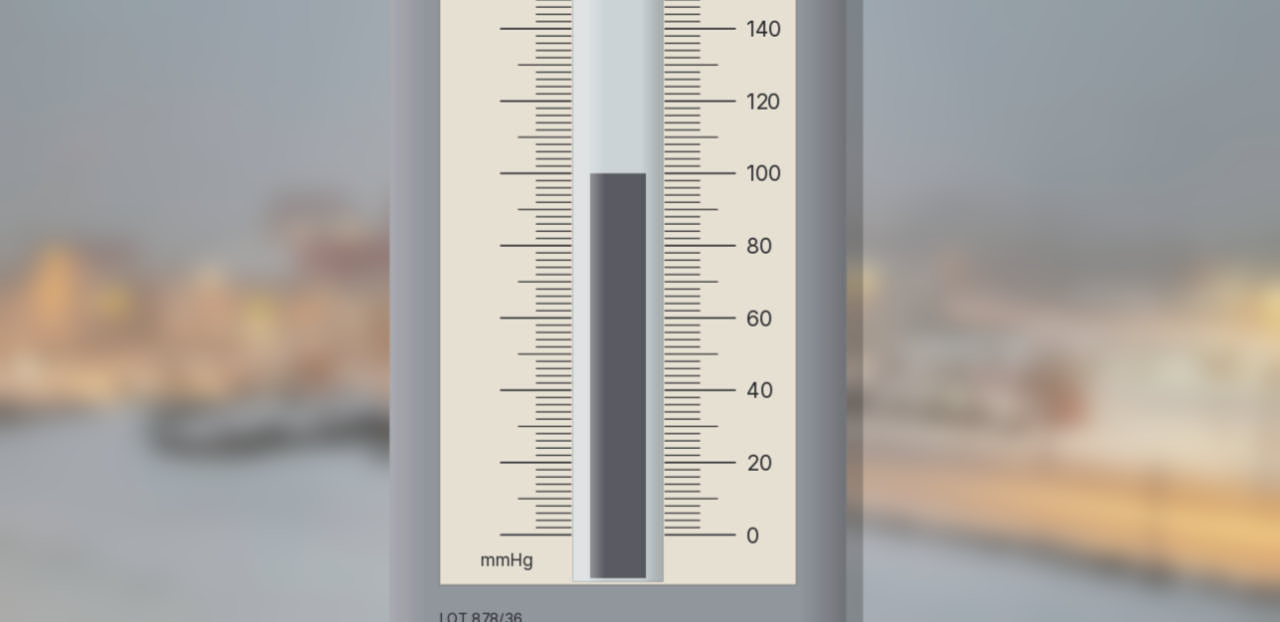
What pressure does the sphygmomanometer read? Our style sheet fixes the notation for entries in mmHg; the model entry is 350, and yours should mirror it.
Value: 100
